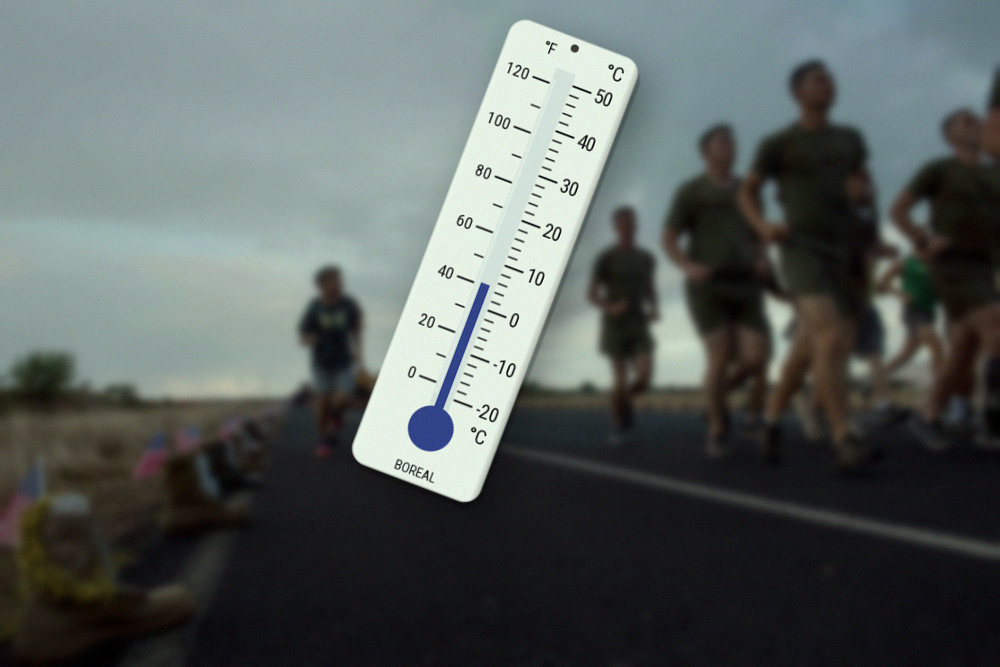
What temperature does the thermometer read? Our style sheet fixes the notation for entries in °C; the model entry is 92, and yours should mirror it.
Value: 5
